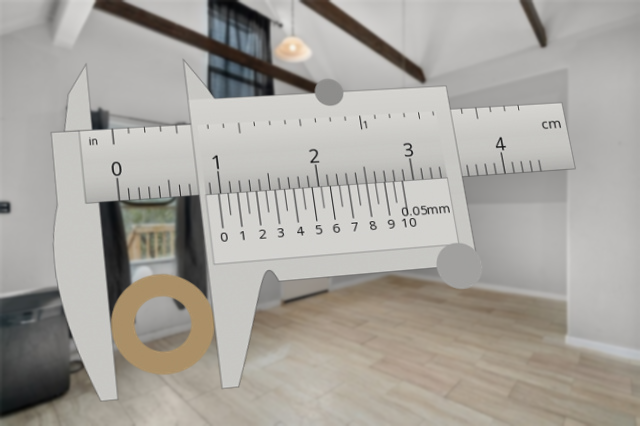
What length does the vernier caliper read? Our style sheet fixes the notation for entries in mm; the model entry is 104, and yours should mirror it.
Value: 9.8
